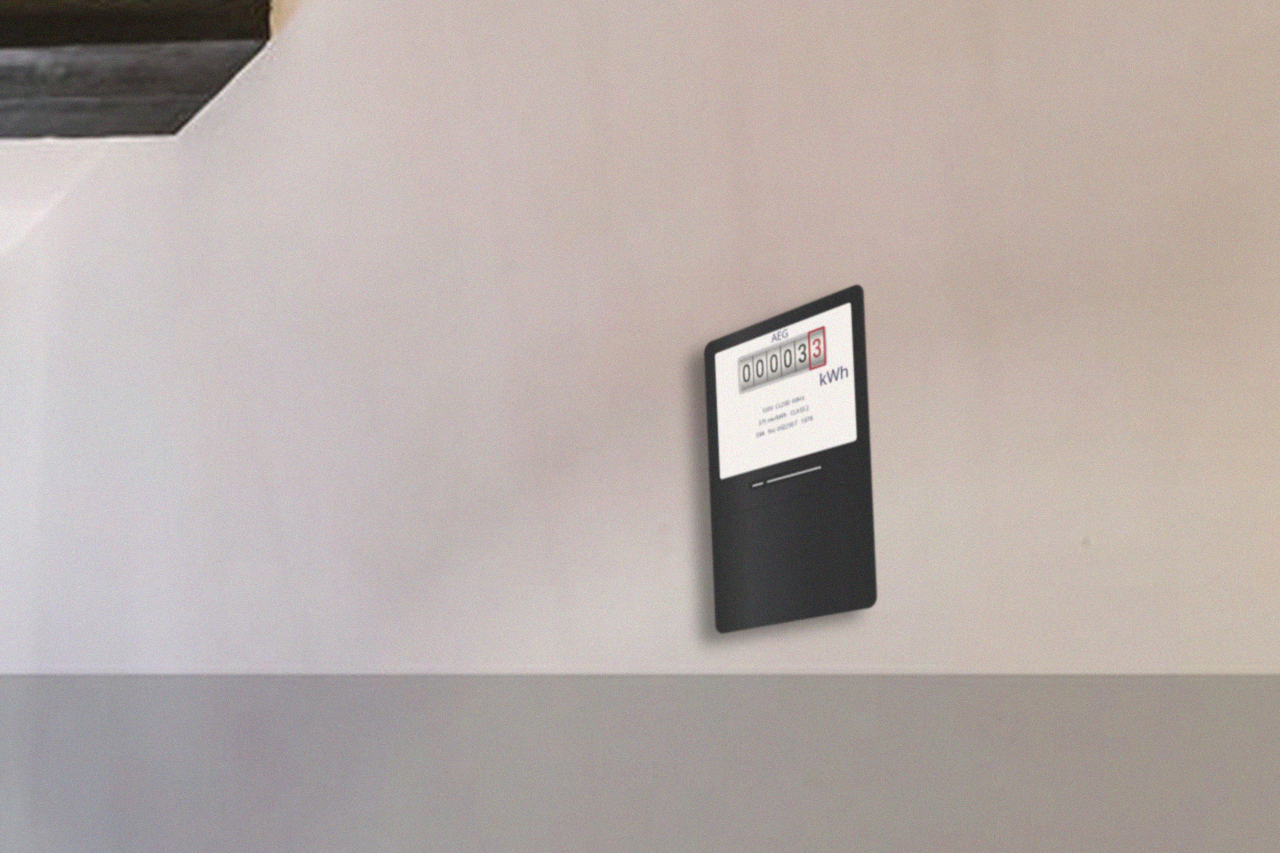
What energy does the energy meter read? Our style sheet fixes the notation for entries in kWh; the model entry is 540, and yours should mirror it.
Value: 3.3
